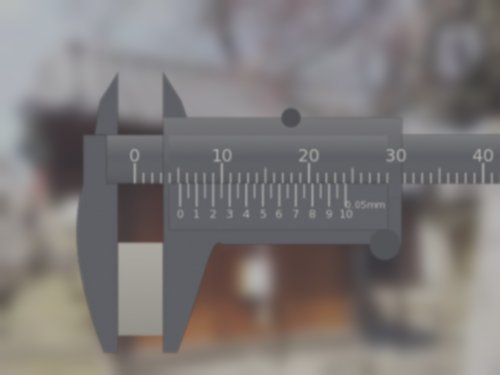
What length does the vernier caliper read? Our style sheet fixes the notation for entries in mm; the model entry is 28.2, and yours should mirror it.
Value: 5.2
